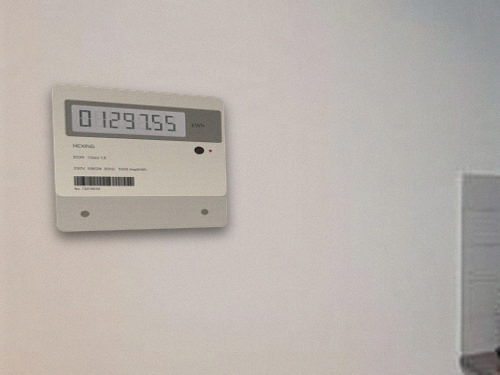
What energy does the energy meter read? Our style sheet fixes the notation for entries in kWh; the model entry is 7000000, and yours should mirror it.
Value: 1297.55
